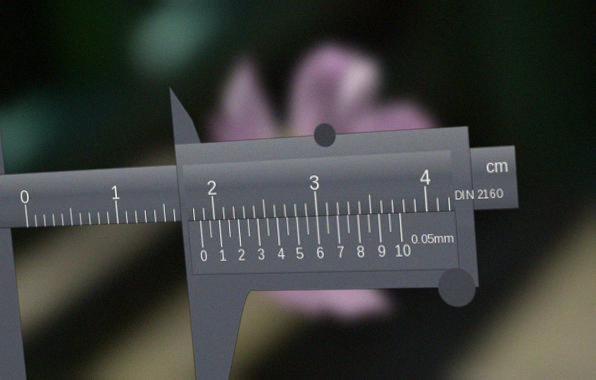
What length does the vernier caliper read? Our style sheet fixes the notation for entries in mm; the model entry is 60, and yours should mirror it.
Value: 18.6
